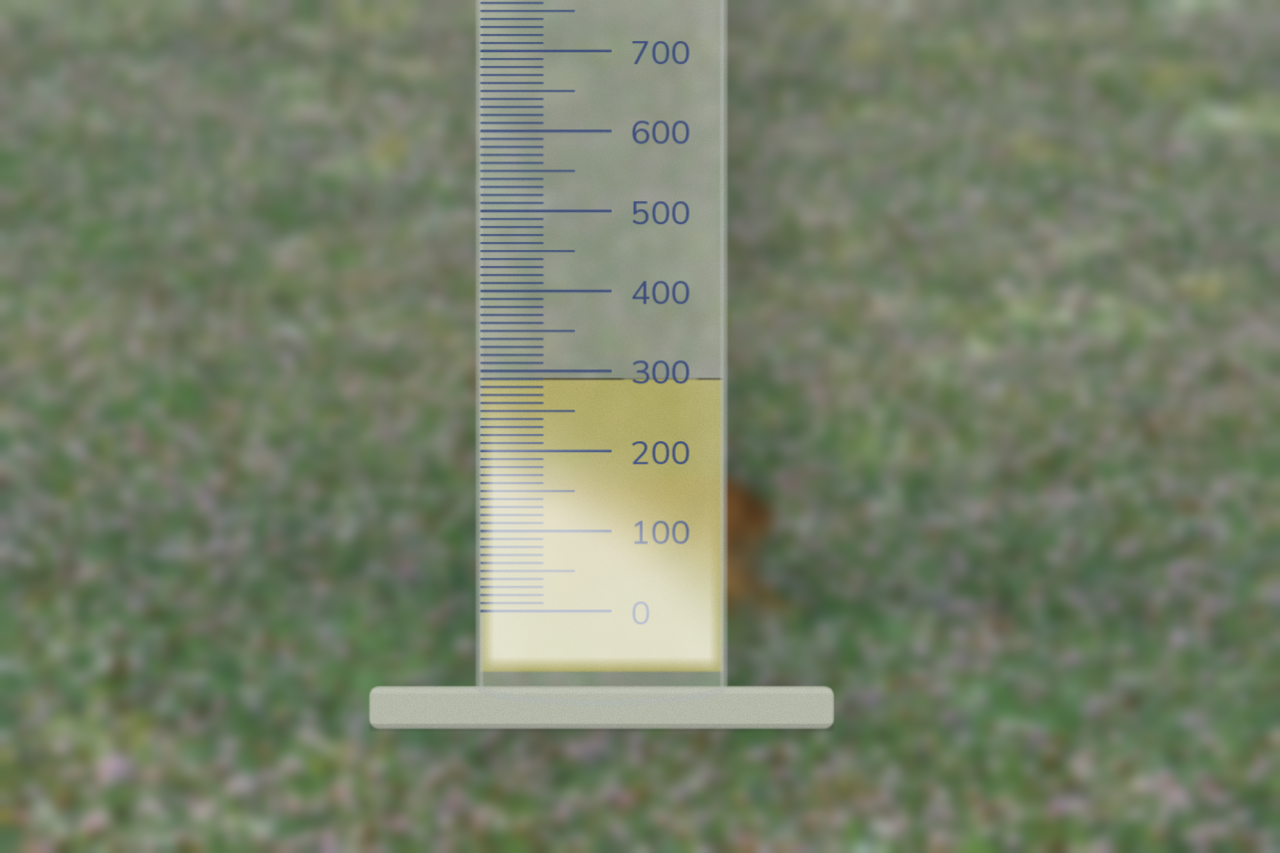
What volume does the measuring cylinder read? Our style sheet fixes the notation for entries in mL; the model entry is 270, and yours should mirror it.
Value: 290
